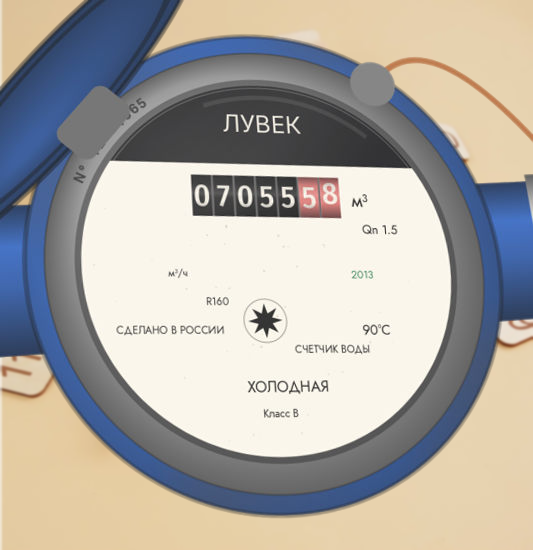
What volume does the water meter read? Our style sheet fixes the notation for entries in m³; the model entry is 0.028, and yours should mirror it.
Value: 7055.58
